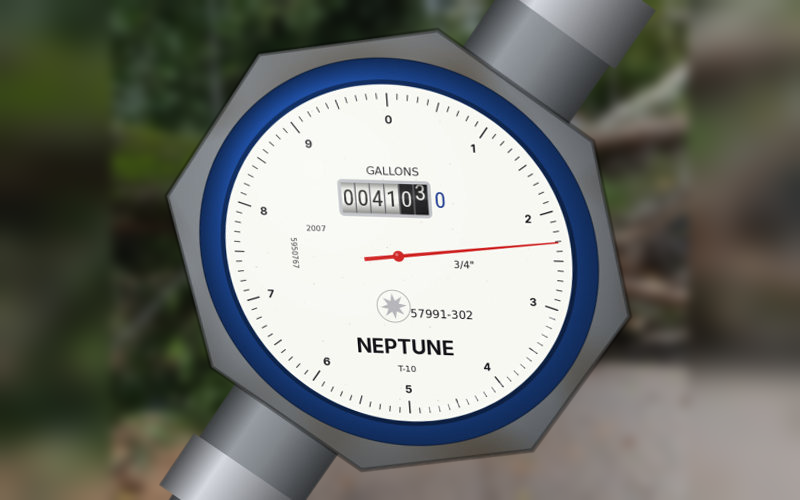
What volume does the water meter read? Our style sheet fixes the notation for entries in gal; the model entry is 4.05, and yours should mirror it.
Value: 41032.3
